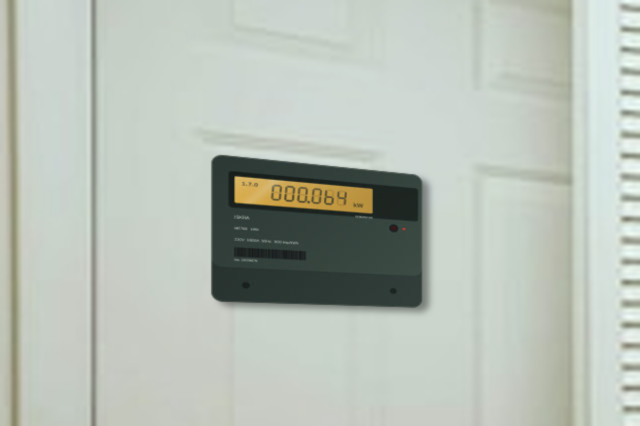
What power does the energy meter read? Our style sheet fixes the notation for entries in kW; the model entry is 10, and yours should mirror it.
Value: 0.064
